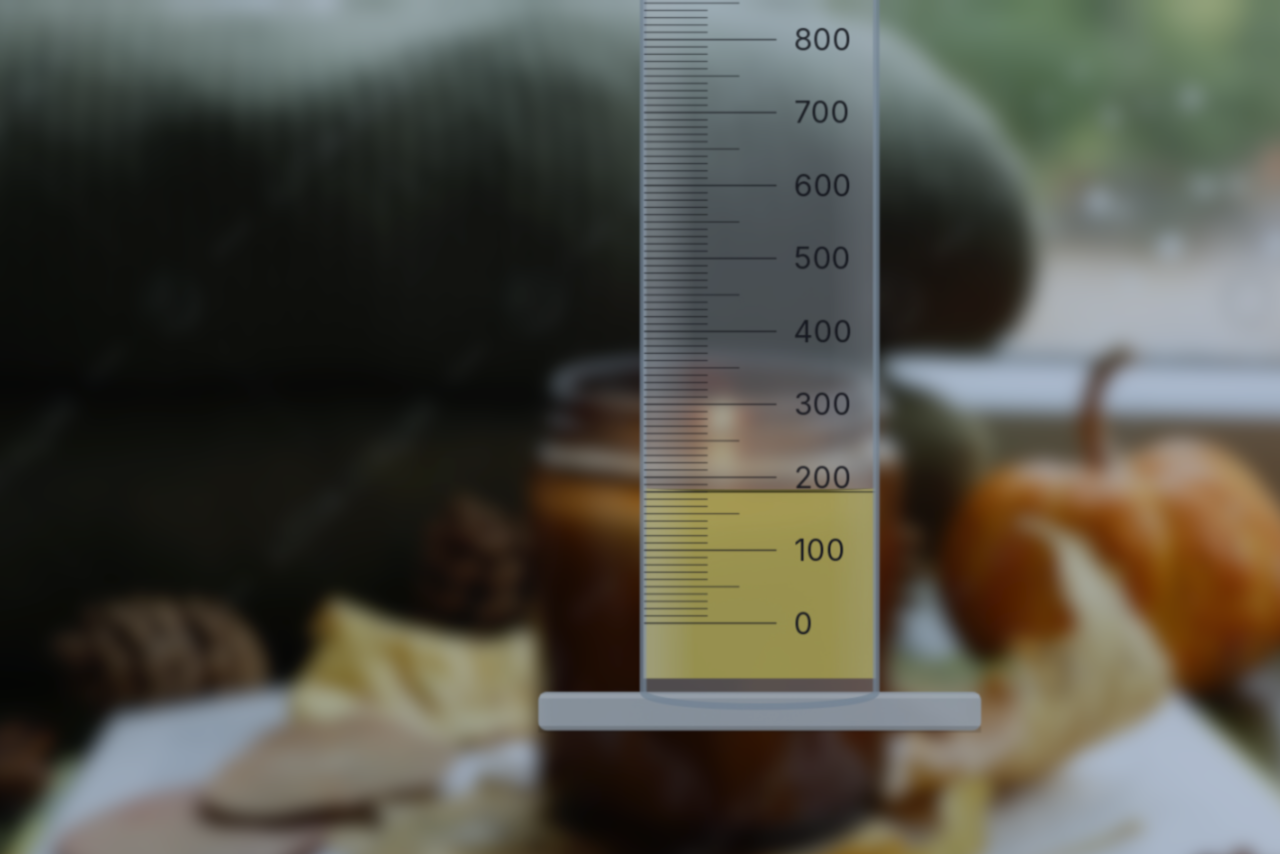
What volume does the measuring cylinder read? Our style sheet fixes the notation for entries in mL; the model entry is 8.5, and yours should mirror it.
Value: 180
